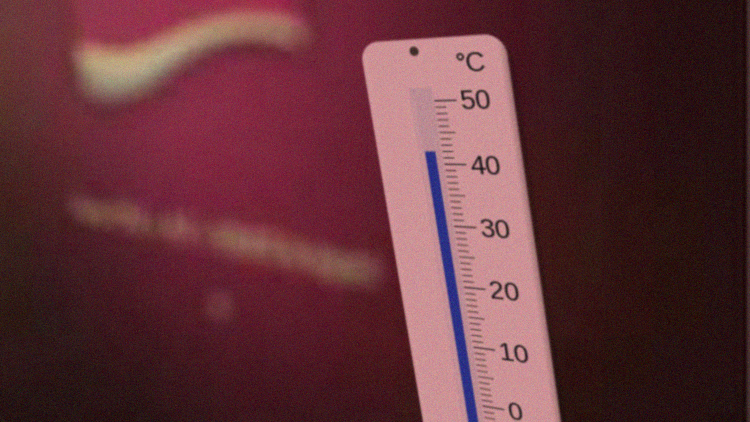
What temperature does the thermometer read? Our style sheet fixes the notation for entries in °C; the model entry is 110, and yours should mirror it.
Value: 42
